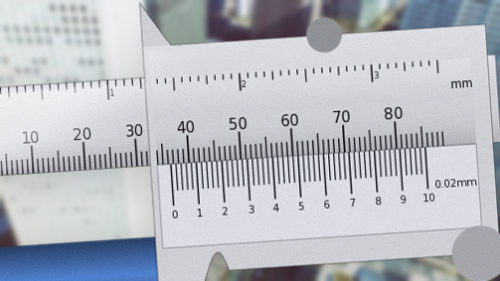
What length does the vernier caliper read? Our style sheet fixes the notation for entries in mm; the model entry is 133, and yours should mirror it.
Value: 36.5
